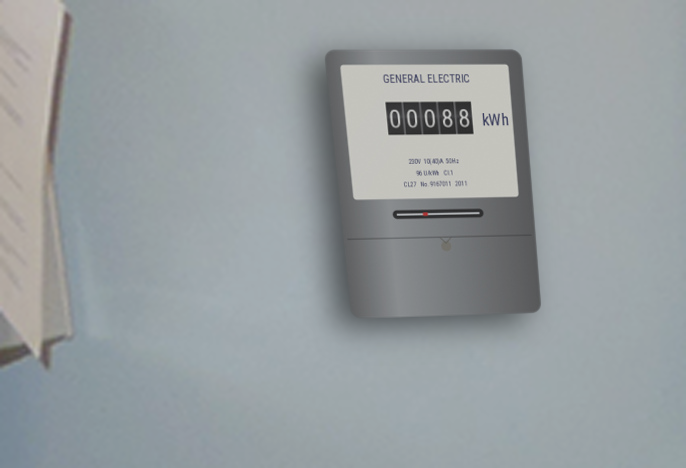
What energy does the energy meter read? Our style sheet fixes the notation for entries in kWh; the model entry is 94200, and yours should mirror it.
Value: 88
